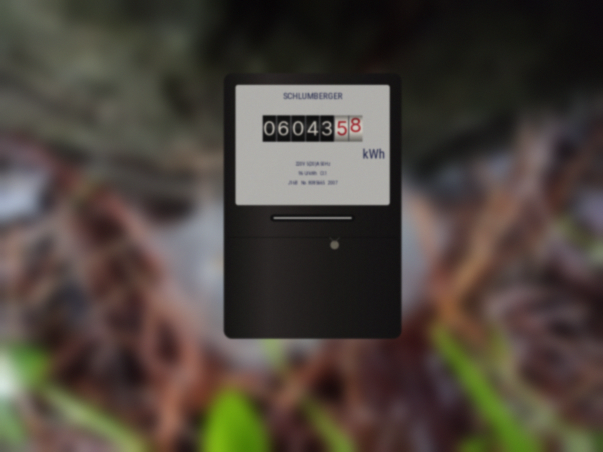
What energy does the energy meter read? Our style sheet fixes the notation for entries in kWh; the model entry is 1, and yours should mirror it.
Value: 6043.58
